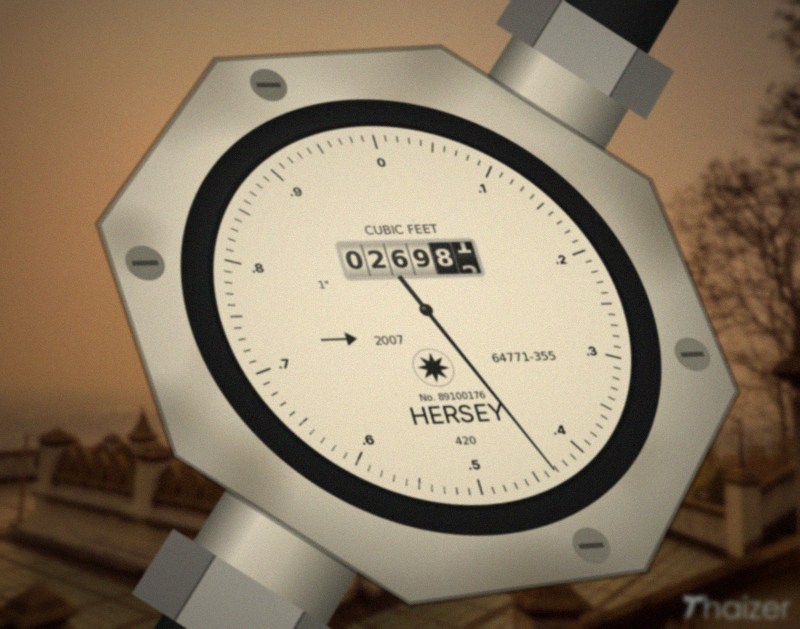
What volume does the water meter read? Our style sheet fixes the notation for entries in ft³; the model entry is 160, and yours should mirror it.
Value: 26981.43
